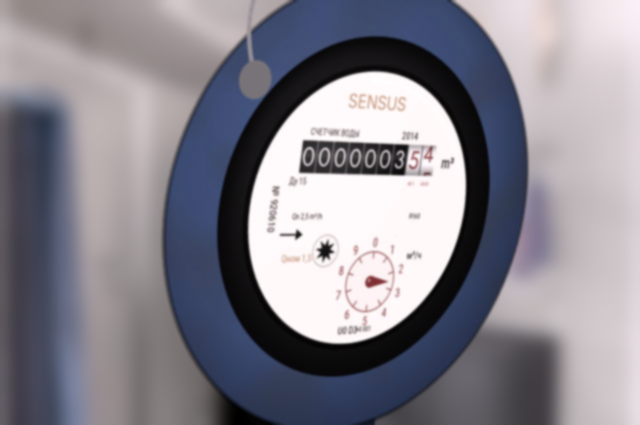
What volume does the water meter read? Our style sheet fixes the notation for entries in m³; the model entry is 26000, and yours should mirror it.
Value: 3.542
